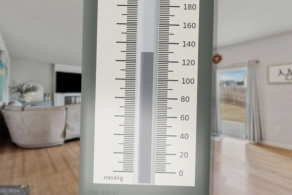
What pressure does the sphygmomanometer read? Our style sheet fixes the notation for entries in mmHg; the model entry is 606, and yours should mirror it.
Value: 130
